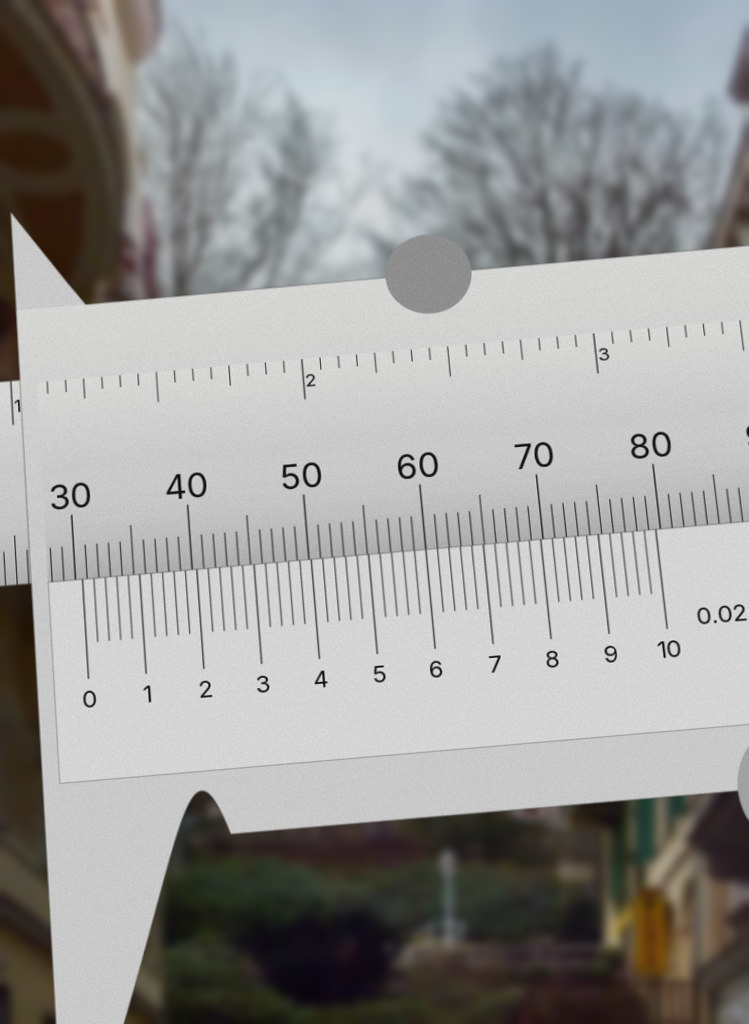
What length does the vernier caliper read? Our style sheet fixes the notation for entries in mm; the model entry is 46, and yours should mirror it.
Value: 30.6
